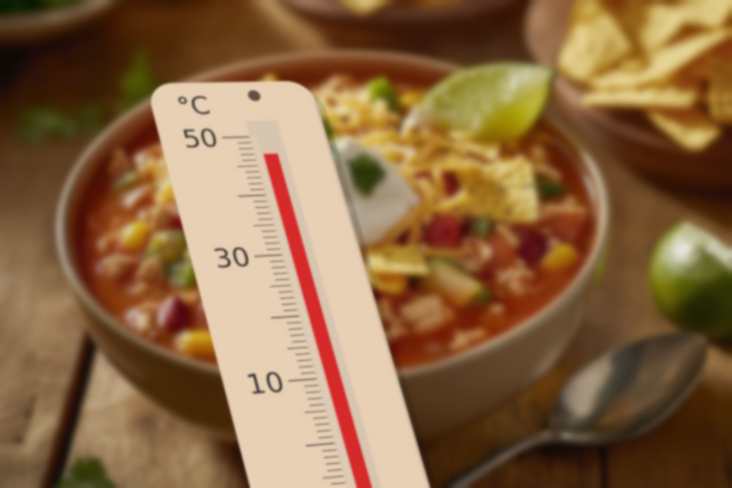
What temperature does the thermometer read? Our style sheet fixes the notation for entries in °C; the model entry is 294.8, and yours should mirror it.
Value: 47
